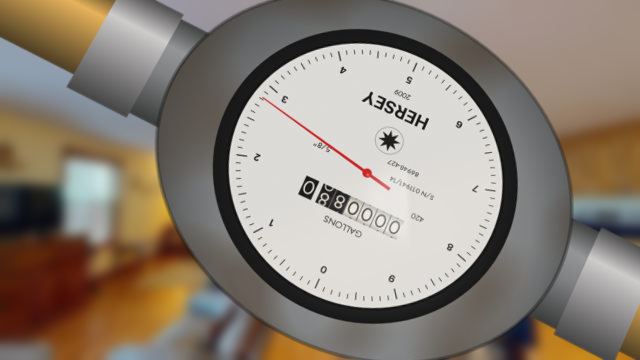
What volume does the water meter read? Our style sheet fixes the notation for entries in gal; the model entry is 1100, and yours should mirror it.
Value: 882.8
